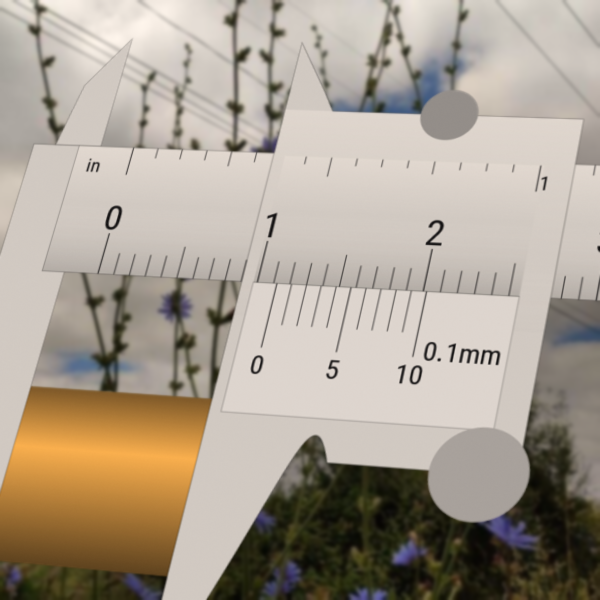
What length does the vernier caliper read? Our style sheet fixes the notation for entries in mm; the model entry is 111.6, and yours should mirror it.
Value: 11.2
